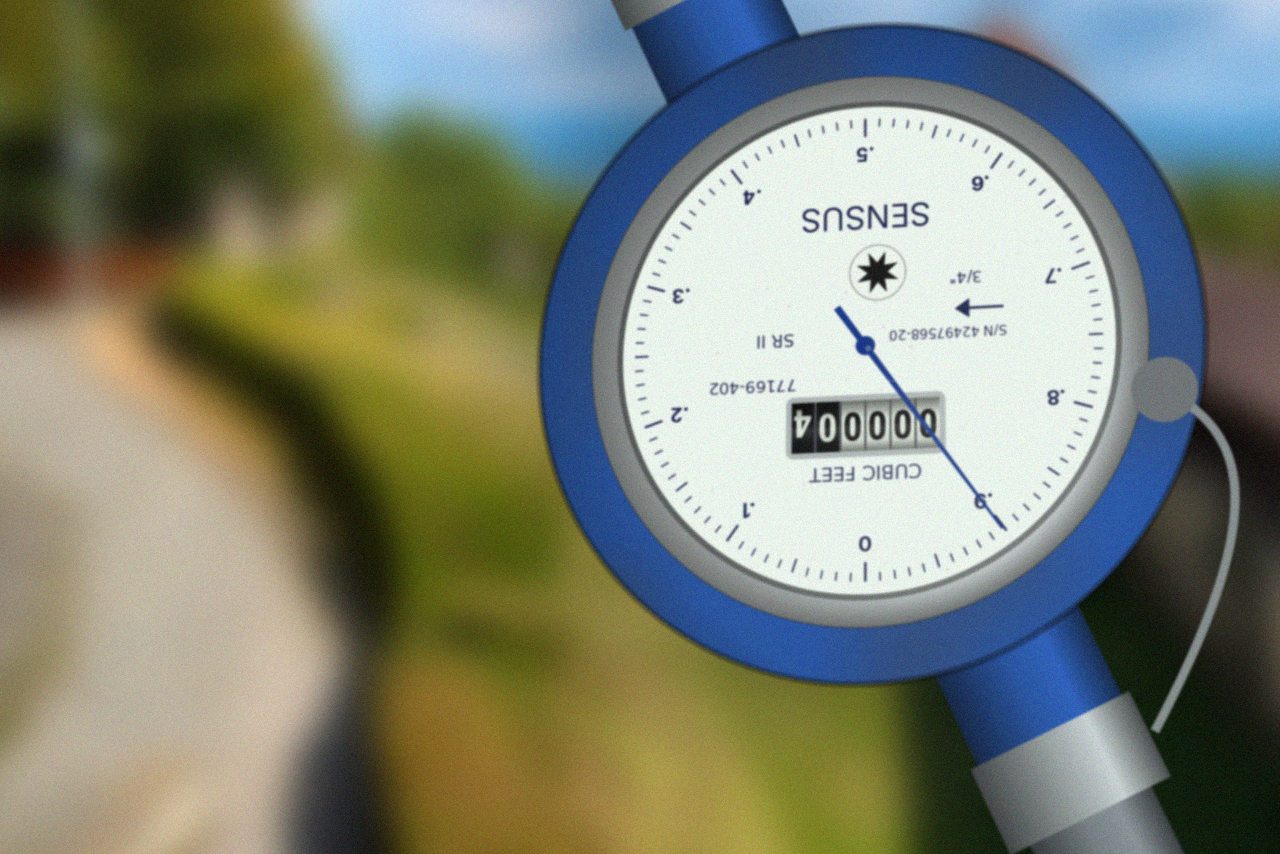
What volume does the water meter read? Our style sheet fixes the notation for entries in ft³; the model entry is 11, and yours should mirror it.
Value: 3.90
